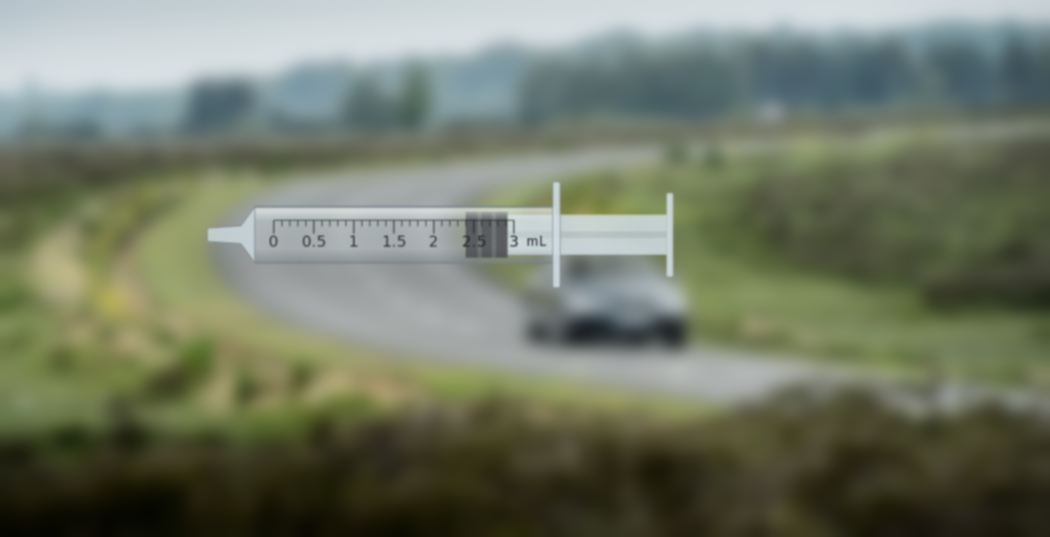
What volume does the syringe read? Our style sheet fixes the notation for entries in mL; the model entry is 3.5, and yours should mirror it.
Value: 2.4
